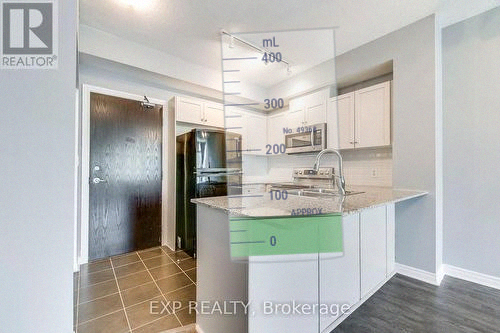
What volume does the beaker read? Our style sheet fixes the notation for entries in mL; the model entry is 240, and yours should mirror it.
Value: 50
